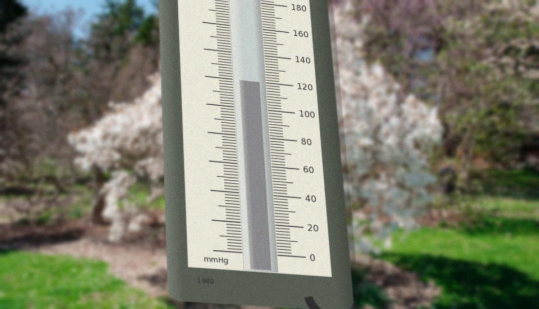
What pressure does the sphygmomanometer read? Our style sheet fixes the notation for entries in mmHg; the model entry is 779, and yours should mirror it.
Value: 120
